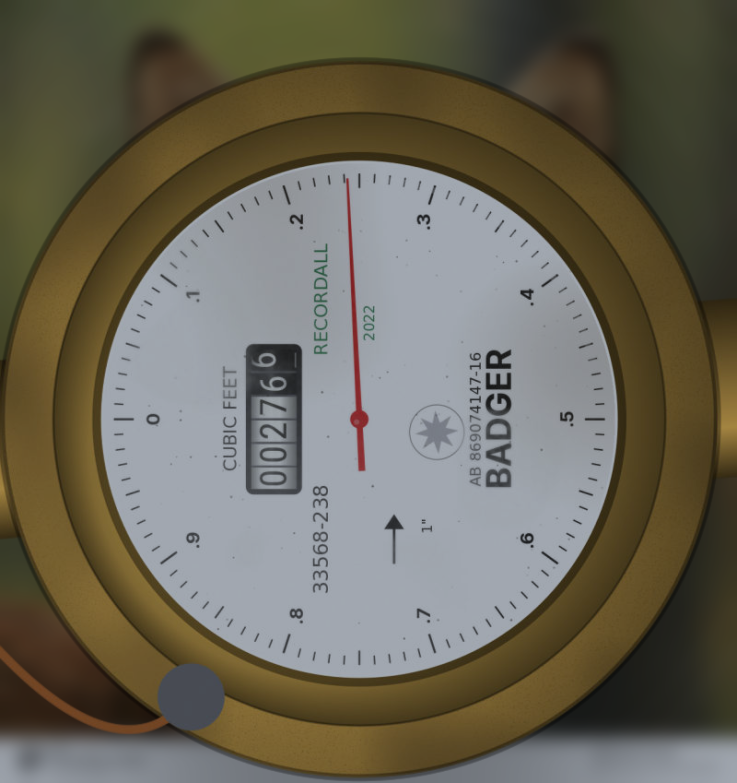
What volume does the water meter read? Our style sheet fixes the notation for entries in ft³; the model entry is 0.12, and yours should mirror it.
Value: 2766.24
